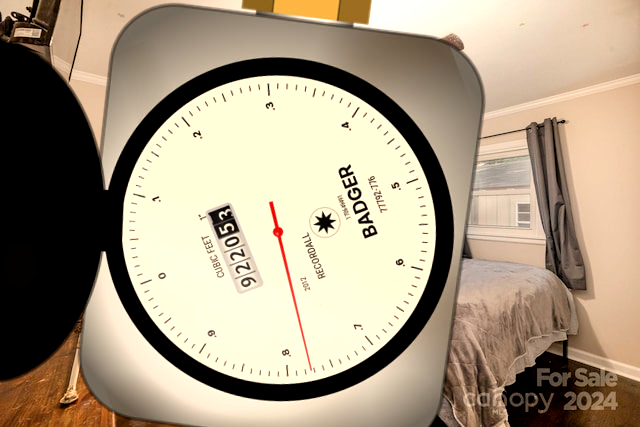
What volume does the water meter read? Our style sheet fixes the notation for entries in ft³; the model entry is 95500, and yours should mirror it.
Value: 922052.77
